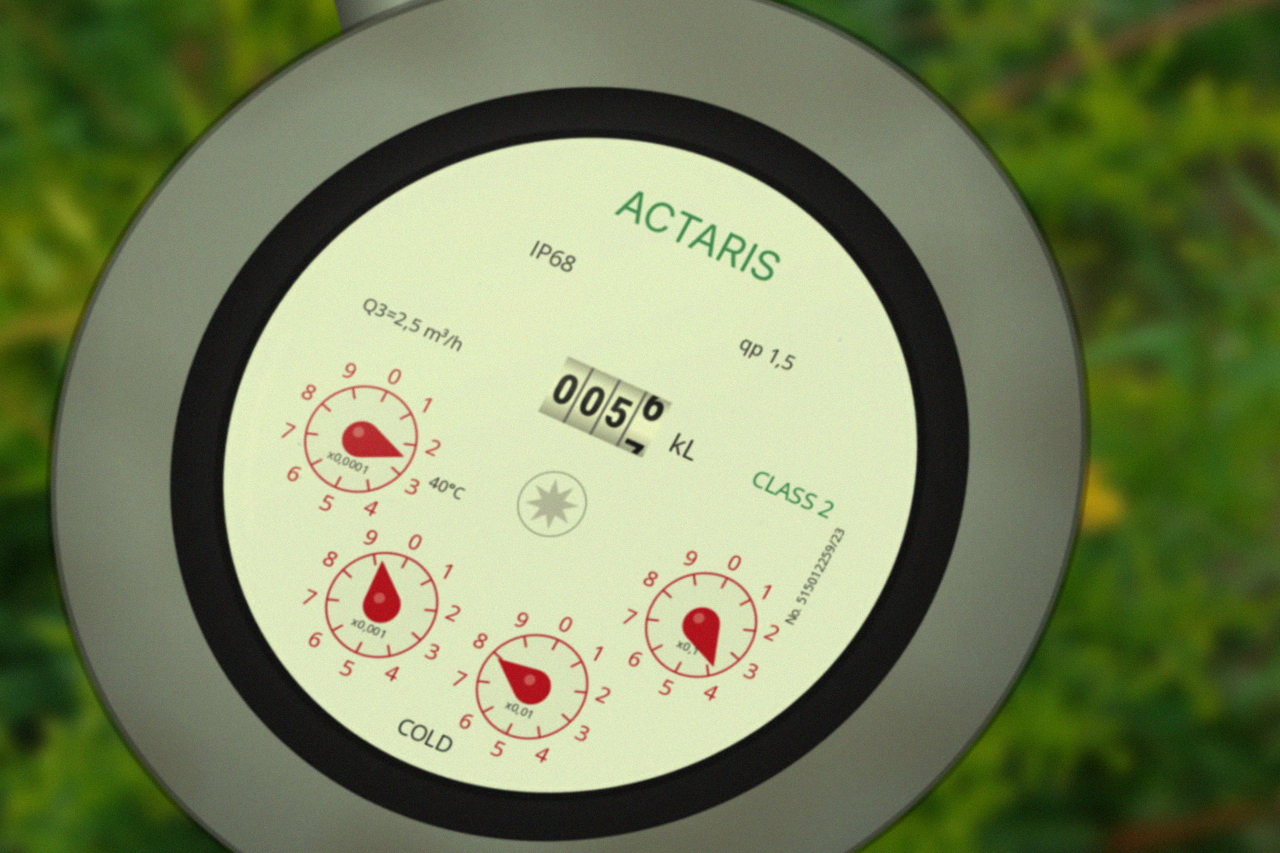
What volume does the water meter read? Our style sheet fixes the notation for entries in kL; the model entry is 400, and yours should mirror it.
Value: 56.3792
